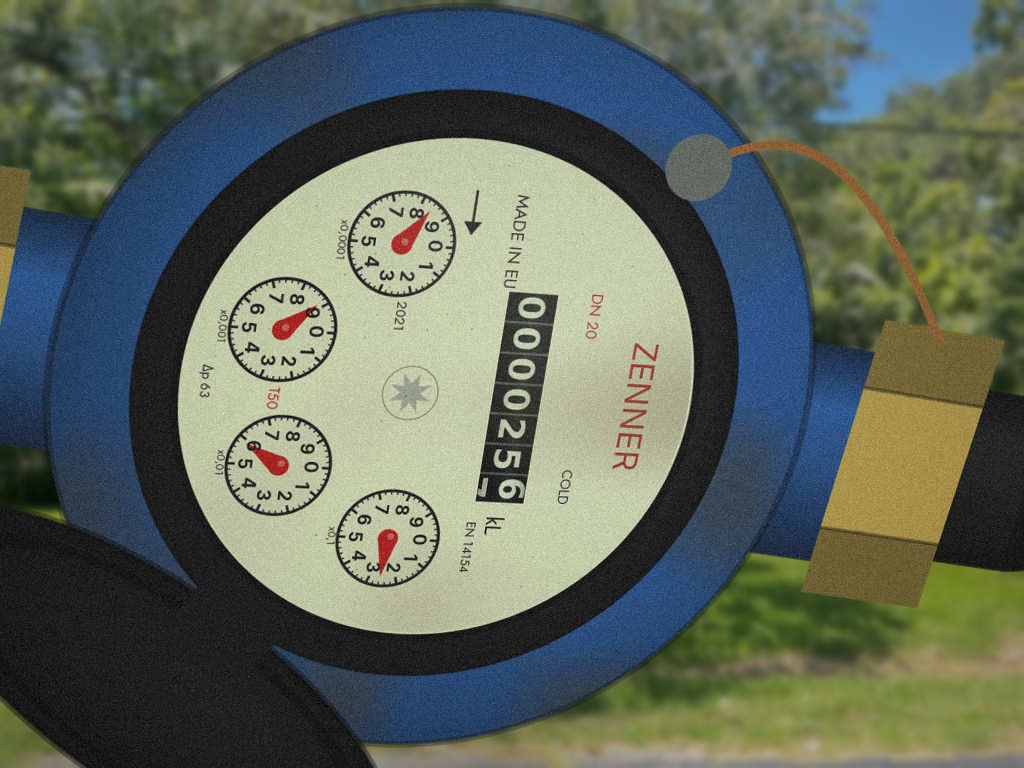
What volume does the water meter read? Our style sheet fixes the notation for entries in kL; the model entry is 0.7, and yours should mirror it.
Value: 256.2588
